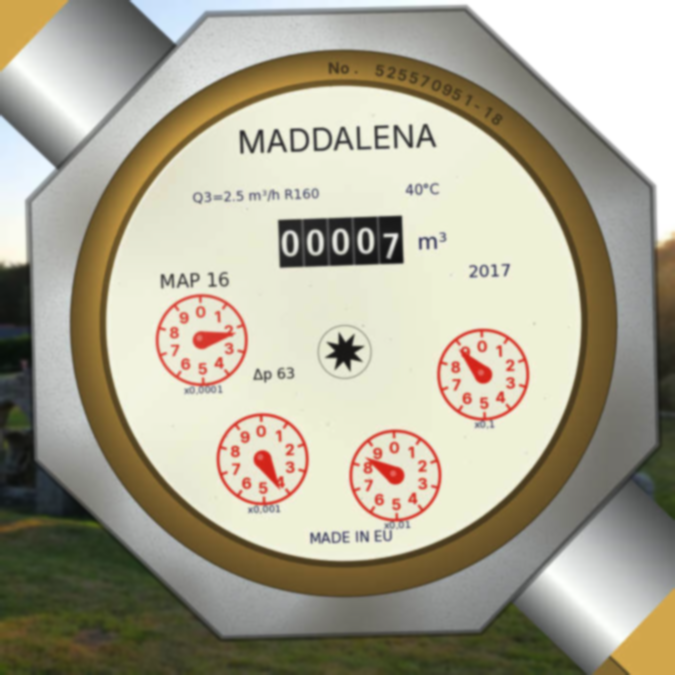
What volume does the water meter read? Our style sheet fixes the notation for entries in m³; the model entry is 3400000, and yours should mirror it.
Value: 6.8842
